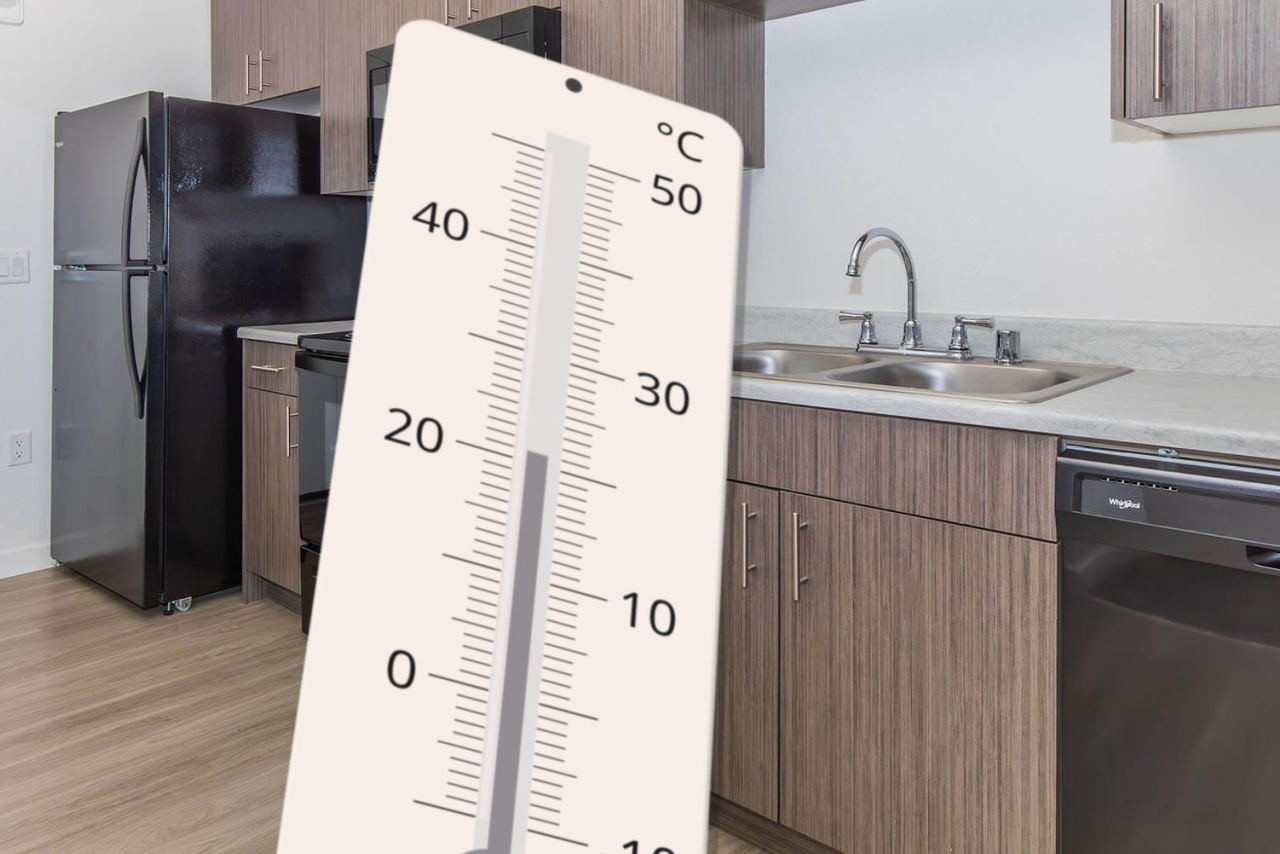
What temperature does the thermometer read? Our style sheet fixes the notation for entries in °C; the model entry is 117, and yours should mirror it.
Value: 21
